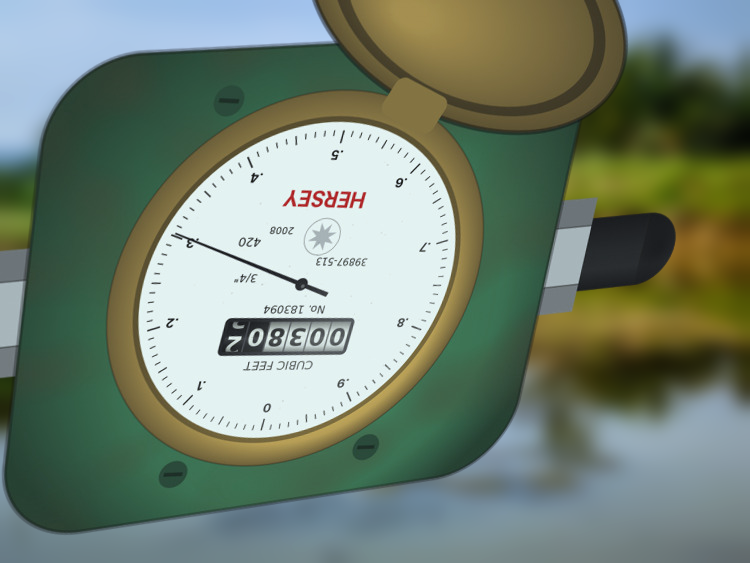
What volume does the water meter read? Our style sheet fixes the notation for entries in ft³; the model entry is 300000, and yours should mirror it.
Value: 3802.30
